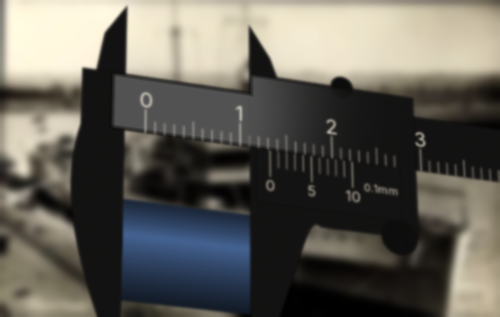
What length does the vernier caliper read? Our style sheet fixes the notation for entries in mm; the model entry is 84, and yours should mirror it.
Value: 13.2
